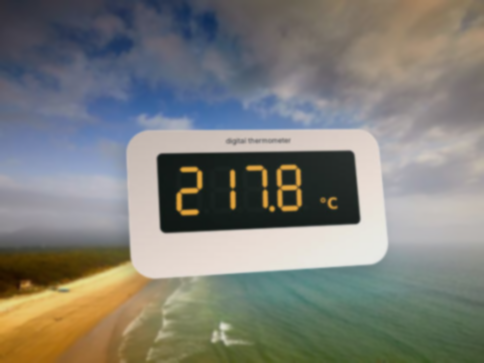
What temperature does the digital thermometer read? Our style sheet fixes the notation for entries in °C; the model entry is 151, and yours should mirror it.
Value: 217.8
